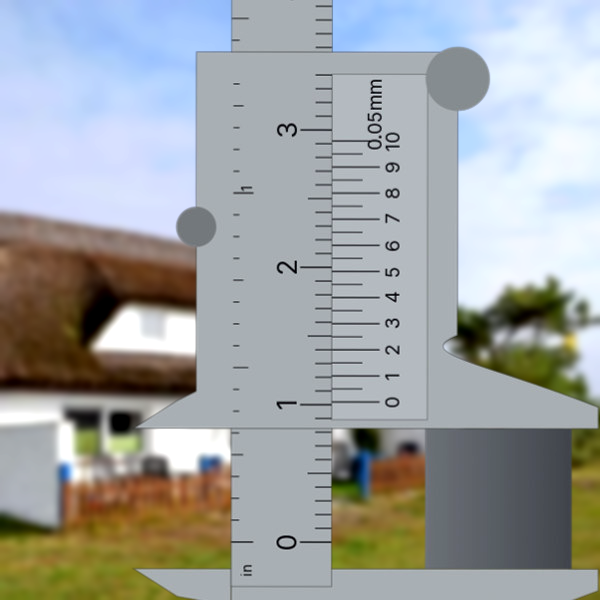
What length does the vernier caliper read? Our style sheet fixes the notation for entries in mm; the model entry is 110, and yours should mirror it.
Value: 10.2
